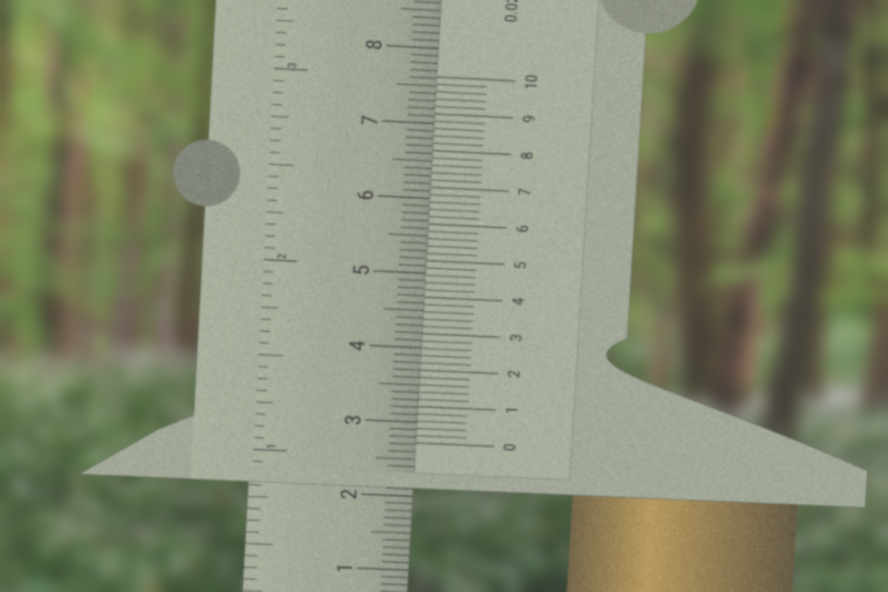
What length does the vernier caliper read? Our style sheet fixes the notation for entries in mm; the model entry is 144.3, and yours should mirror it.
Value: 27.2
